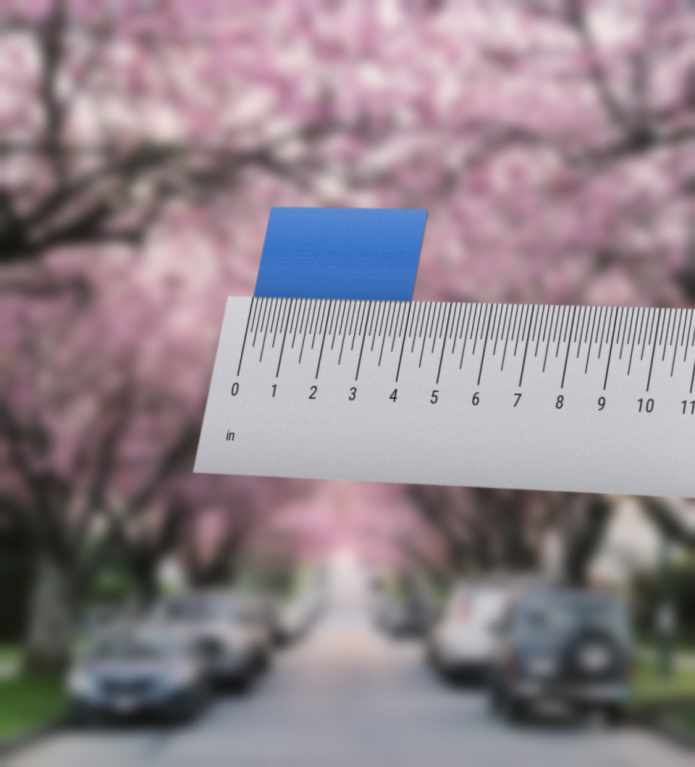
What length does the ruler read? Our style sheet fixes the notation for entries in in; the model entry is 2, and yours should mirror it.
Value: 4
